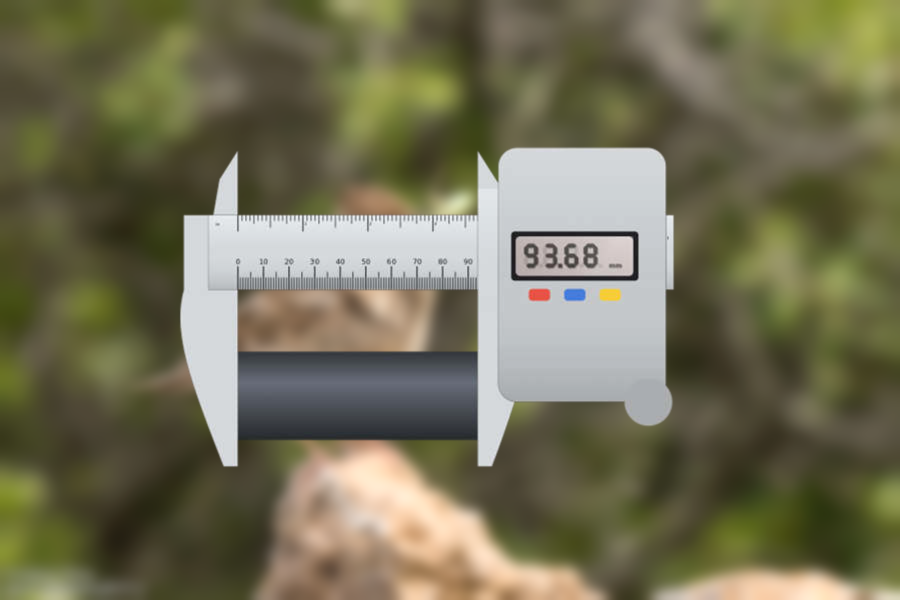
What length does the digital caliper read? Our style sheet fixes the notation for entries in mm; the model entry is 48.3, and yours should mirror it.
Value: 93.68
